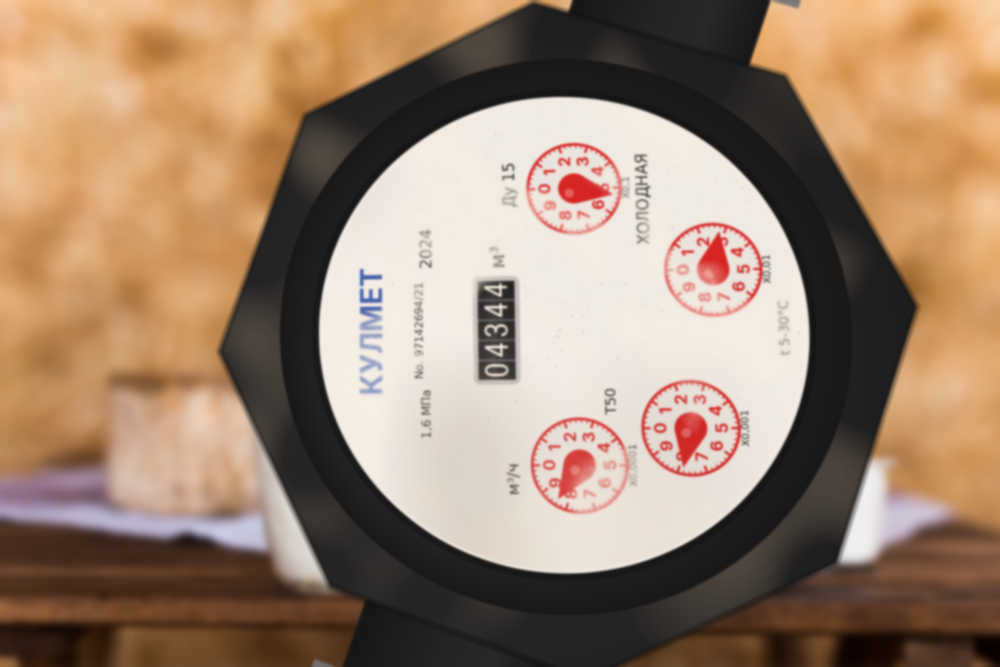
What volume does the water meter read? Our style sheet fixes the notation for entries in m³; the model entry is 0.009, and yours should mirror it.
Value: 4344.5278
